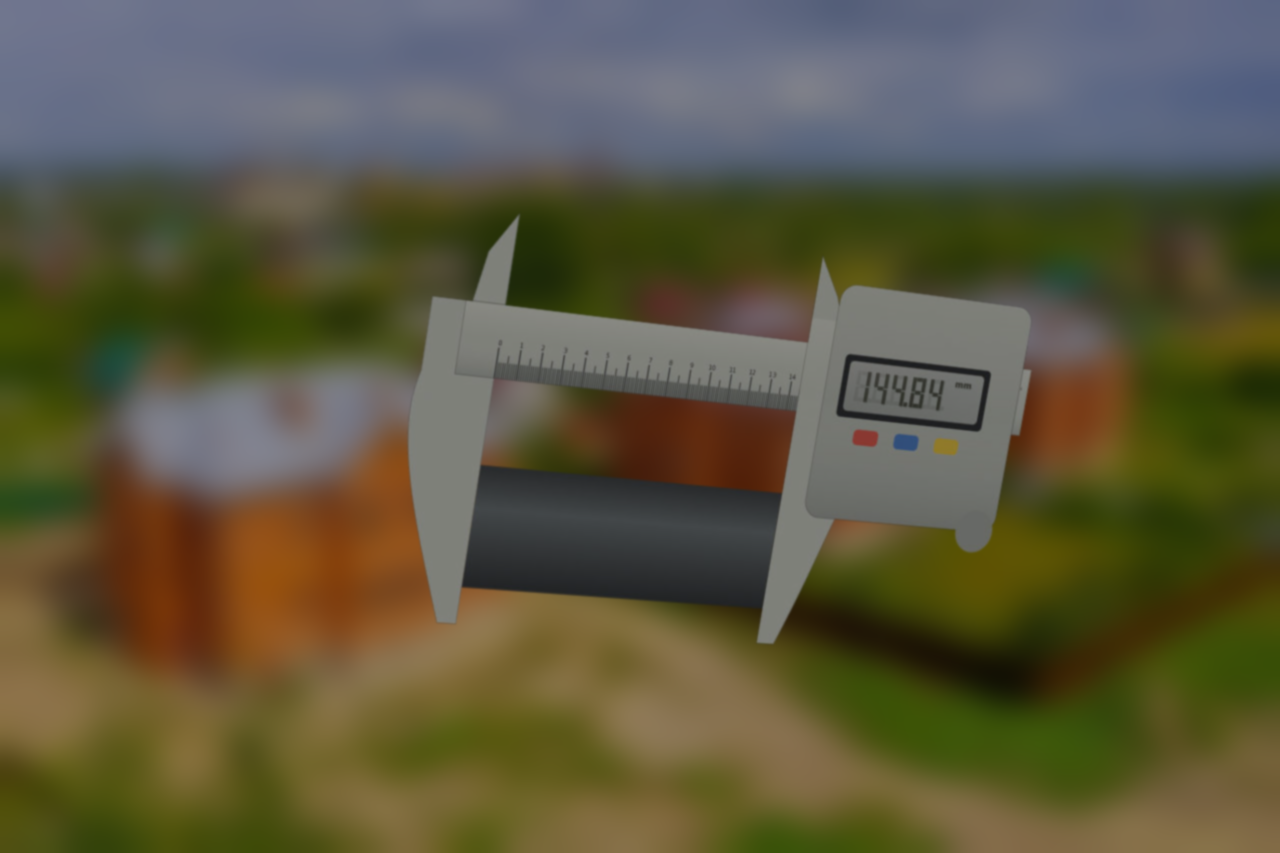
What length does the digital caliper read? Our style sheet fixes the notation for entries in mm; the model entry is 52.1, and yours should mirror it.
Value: 144.84
